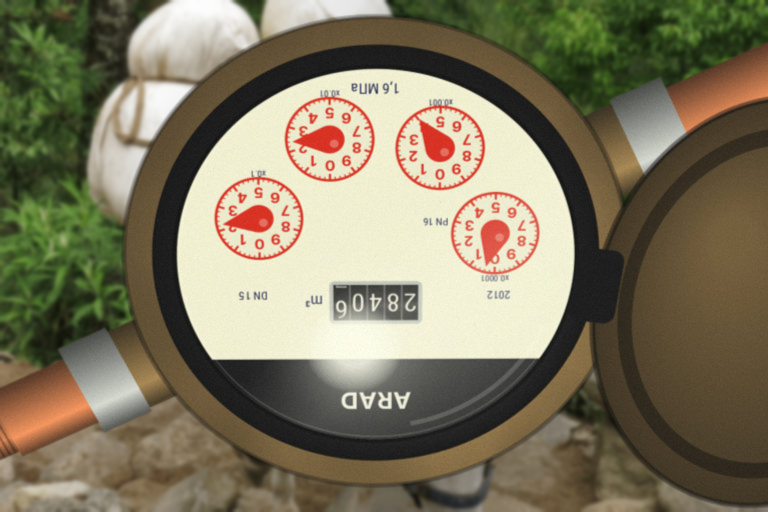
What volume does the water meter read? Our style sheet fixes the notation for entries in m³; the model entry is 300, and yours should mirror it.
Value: 28406.2240
